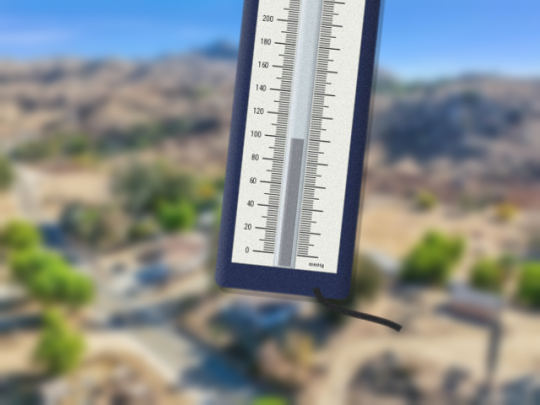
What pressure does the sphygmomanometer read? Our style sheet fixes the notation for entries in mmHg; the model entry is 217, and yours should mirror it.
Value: 100
